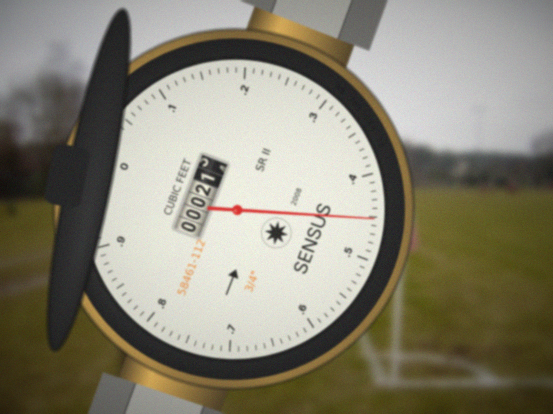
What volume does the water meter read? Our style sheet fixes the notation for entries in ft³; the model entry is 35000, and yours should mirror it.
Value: 213.45
